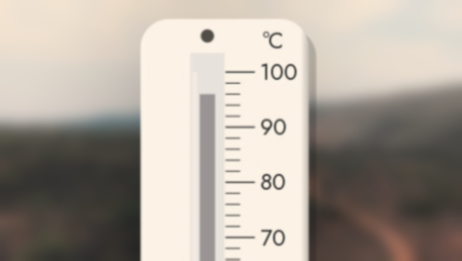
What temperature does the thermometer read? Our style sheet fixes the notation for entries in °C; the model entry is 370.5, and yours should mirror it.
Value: 96
